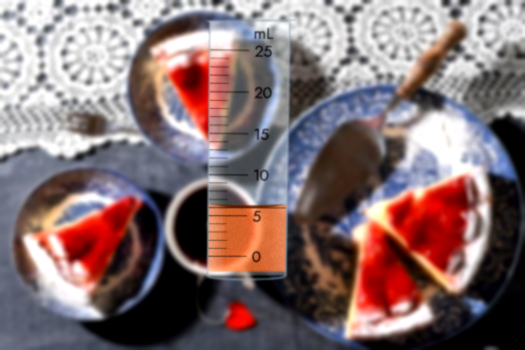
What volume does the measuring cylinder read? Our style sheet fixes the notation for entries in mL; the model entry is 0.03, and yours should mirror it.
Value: 6
